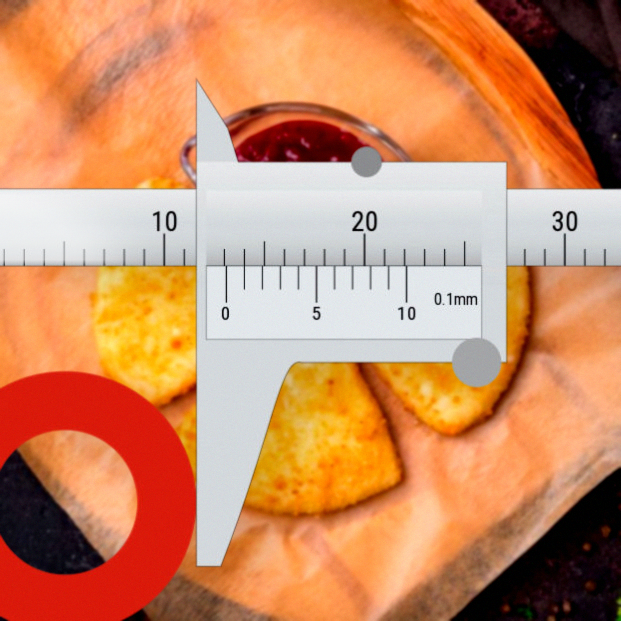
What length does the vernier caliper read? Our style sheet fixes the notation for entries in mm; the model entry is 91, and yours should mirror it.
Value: 13.1
